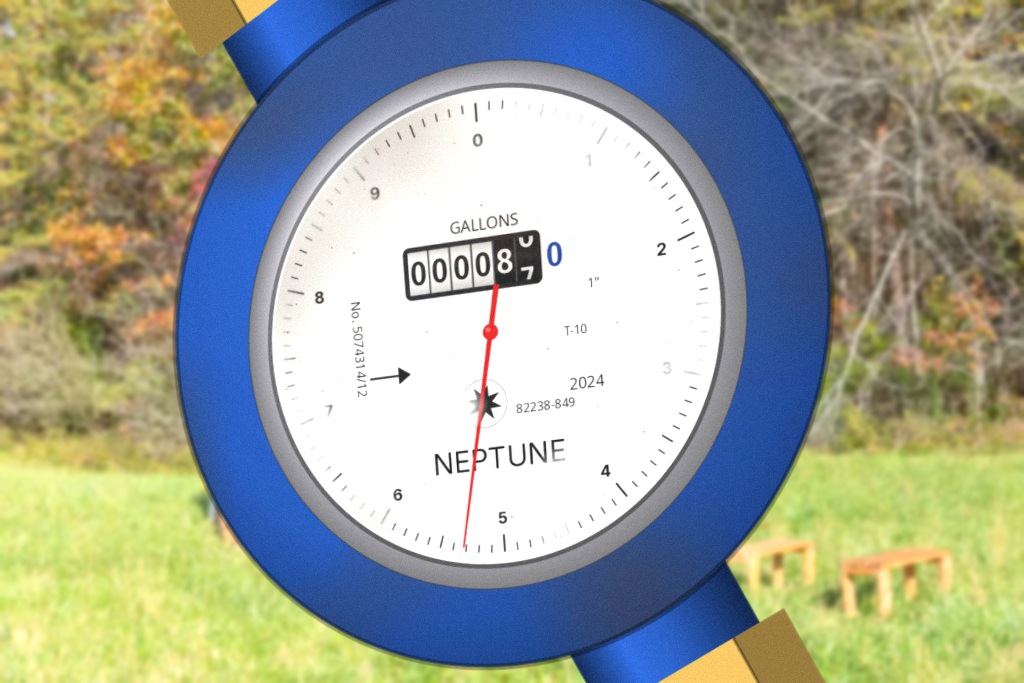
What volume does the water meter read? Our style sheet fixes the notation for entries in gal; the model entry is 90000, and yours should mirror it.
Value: 865.3
